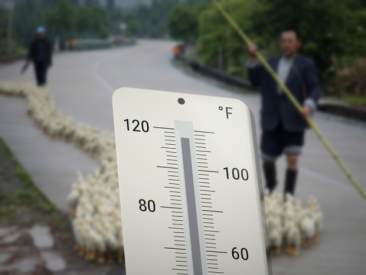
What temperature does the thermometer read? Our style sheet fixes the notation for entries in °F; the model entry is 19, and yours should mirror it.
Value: 116
